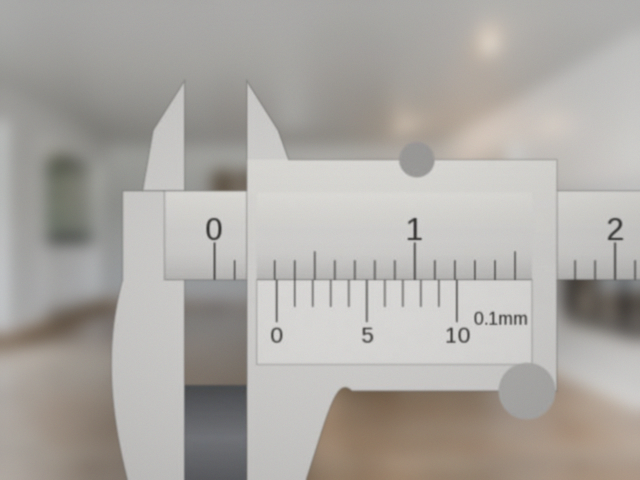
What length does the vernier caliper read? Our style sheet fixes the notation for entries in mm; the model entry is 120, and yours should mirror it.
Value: 3.1
